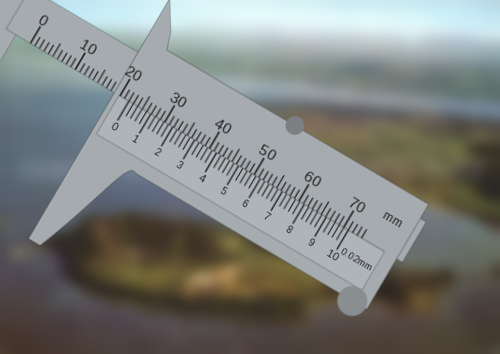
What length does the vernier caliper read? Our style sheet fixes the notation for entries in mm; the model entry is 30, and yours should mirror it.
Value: 22.0
